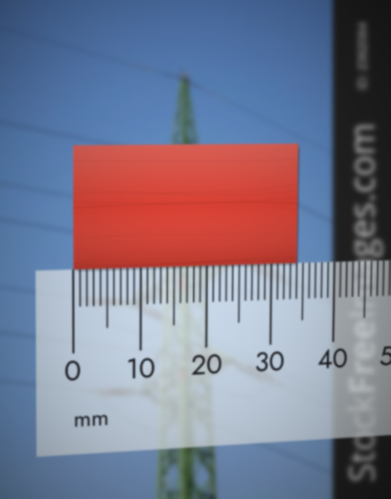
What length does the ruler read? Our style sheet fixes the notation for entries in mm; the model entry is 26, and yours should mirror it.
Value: 34
